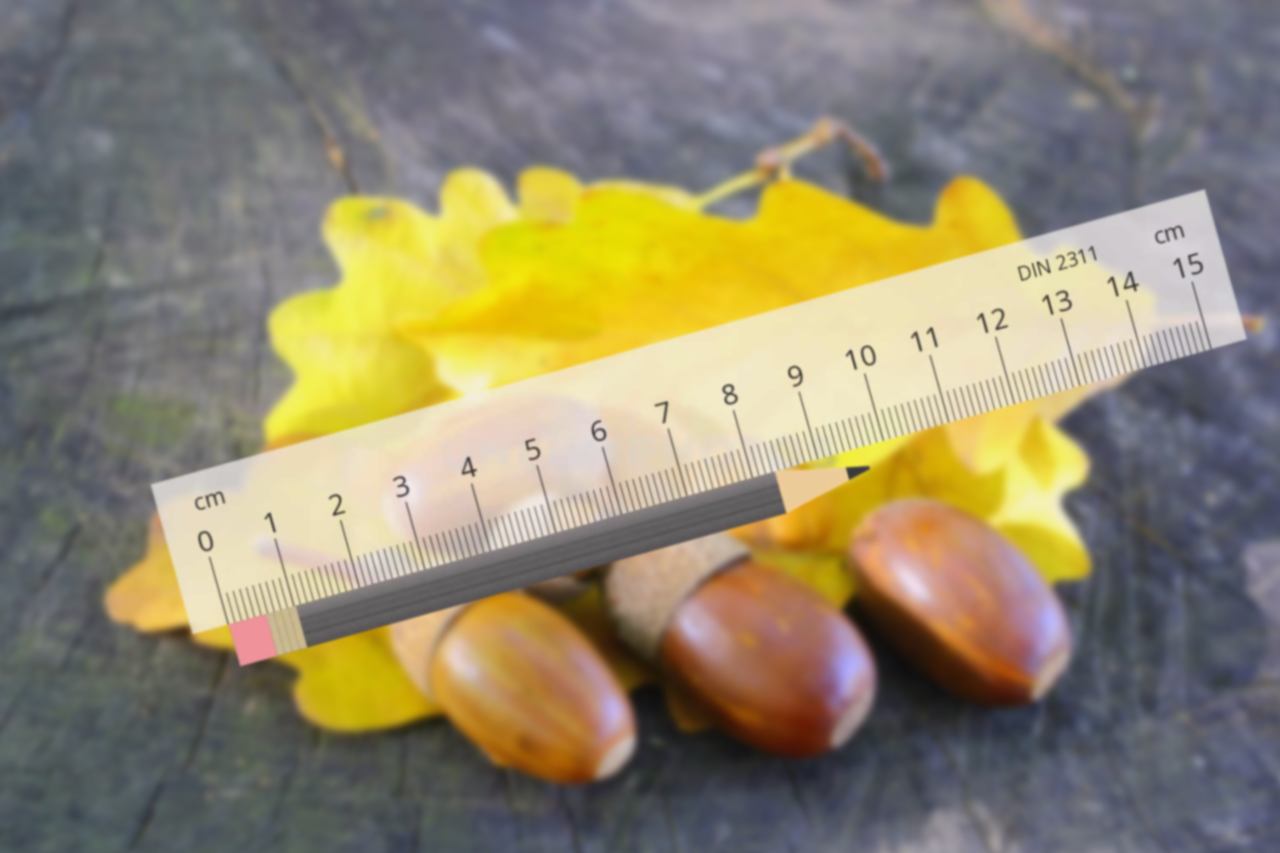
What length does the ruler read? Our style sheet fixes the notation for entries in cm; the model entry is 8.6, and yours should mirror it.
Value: 9.7
